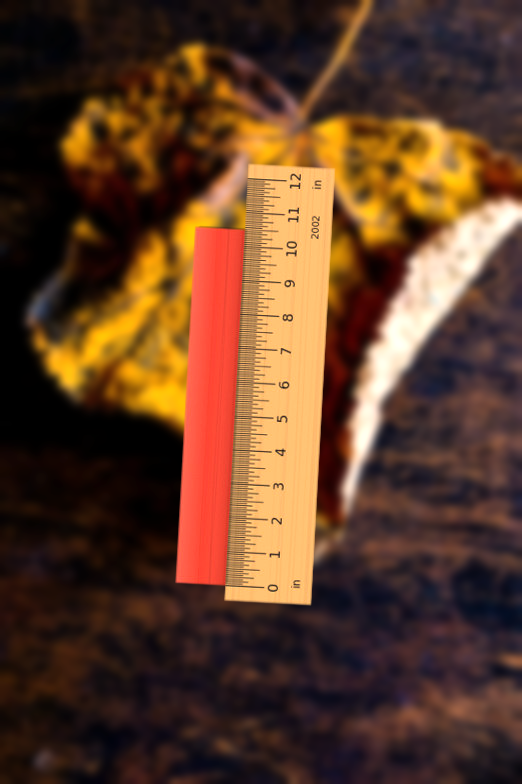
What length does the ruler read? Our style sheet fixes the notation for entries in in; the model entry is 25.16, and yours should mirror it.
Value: 10.5
